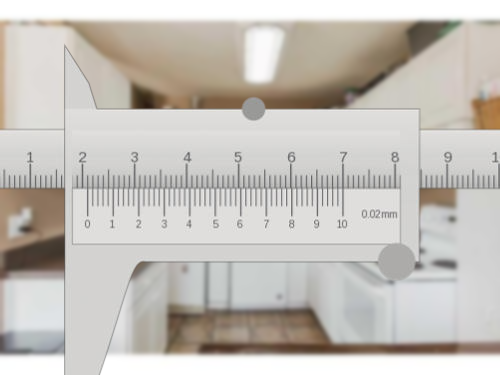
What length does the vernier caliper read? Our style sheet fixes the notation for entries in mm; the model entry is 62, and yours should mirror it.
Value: 21.0
